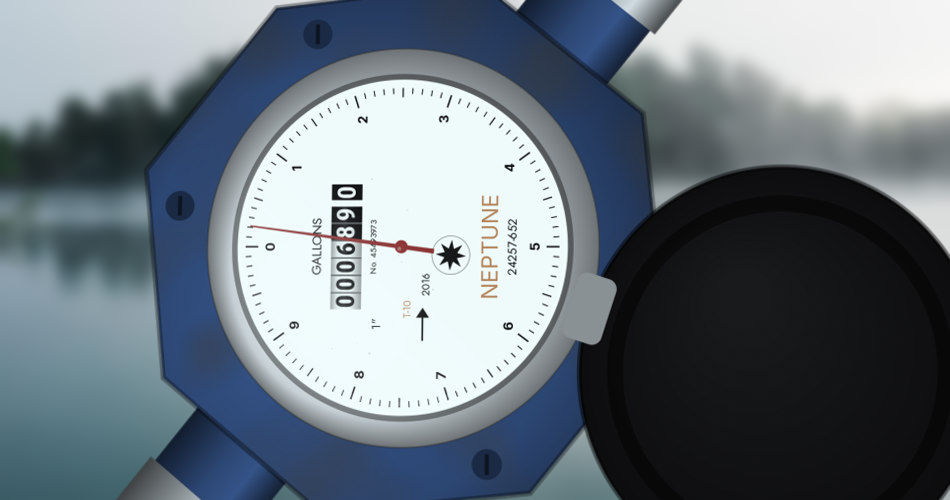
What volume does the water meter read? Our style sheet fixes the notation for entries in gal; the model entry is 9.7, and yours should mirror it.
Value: 6890.2
